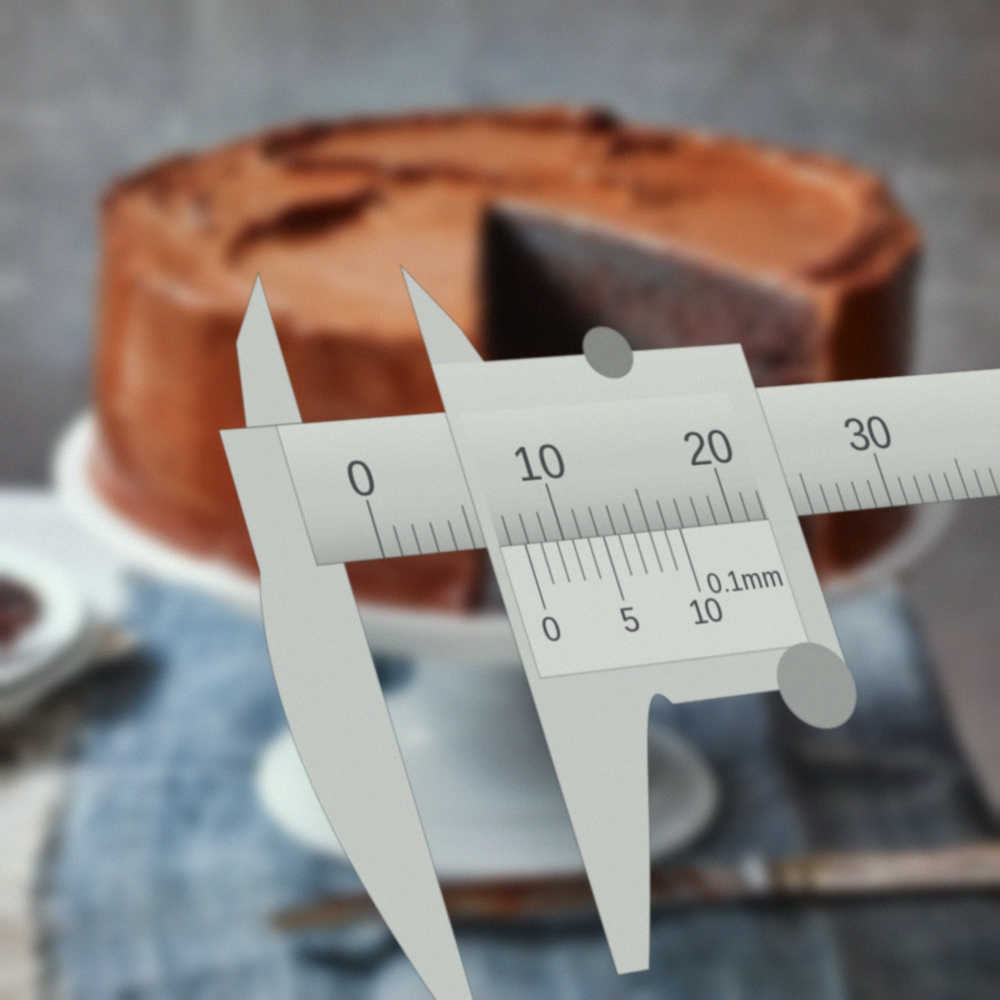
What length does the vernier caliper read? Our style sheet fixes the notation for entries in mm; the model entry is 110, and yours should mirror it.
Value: 7.8
